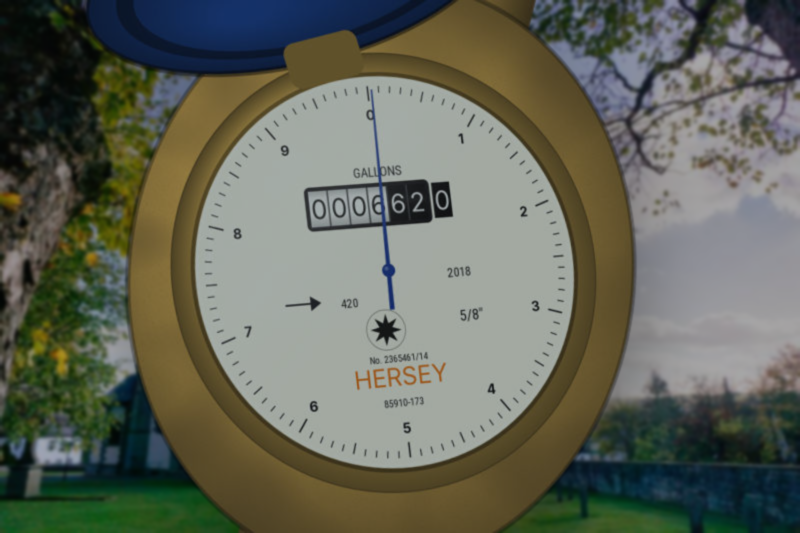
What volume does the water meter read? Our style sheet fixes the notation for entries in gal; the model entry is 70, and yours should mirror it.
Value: 6620.0
